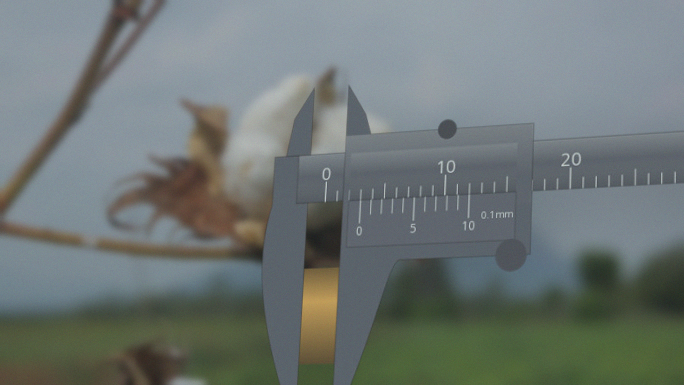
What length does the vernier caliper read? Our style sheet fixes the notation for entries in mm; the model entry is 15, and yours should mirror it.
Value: 3.0
